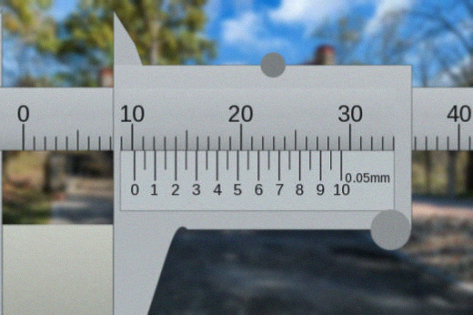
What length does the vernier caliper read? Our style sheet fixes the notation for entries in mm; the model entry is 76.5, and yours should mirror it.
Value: 10.2
